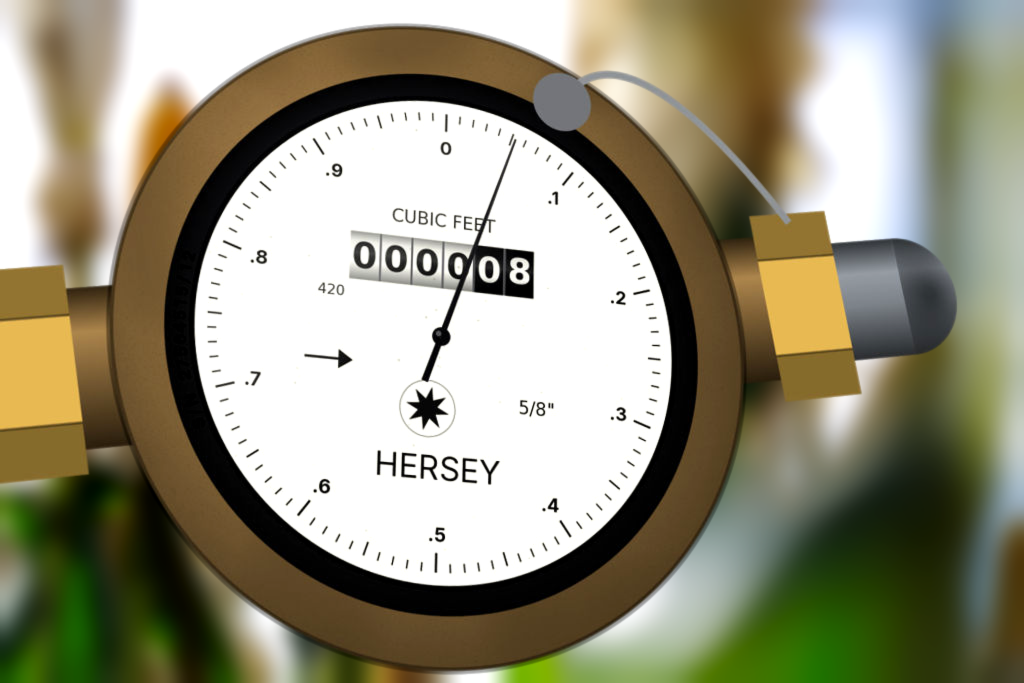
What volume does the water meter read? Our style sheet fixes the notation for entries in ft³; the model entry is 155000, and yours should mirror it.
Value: 8.05
